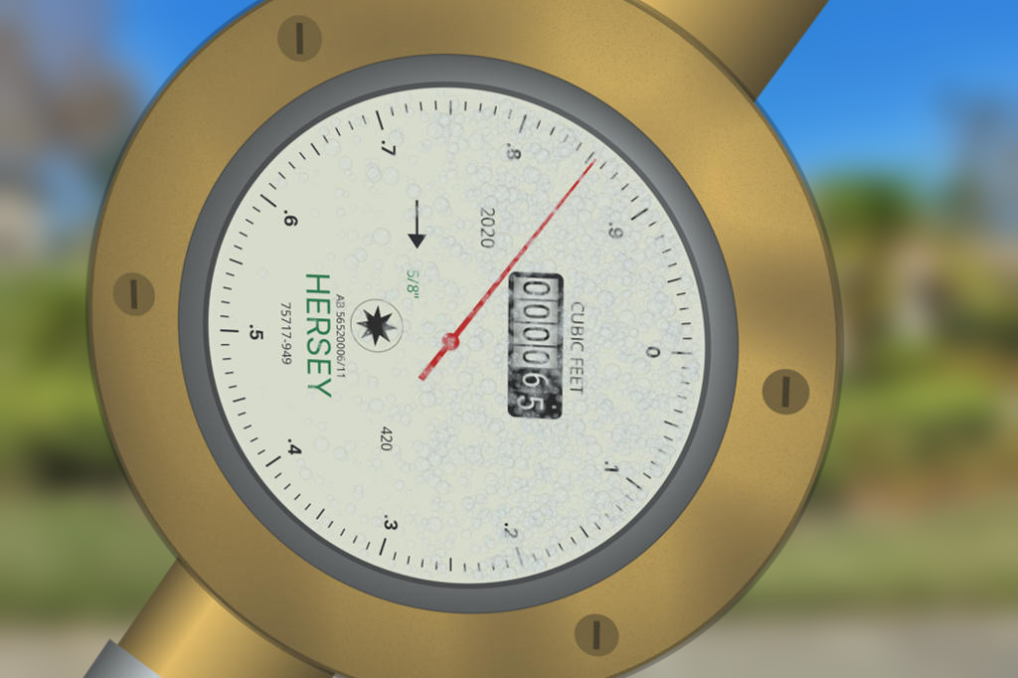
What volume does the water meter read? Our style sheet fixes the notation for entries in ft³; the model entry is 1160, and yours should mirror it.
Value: 64.85
